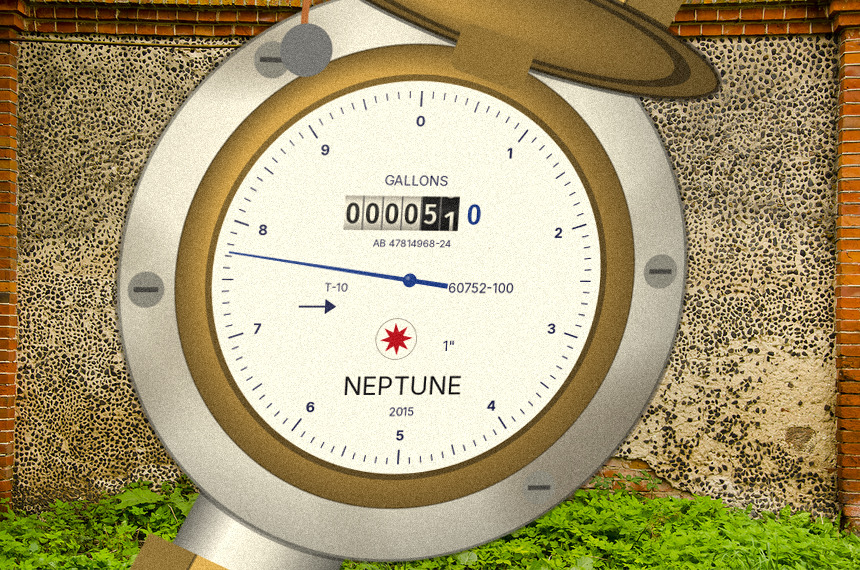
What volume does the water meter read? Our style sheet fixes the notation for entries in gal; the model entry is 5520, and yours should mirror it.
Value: 507.7
